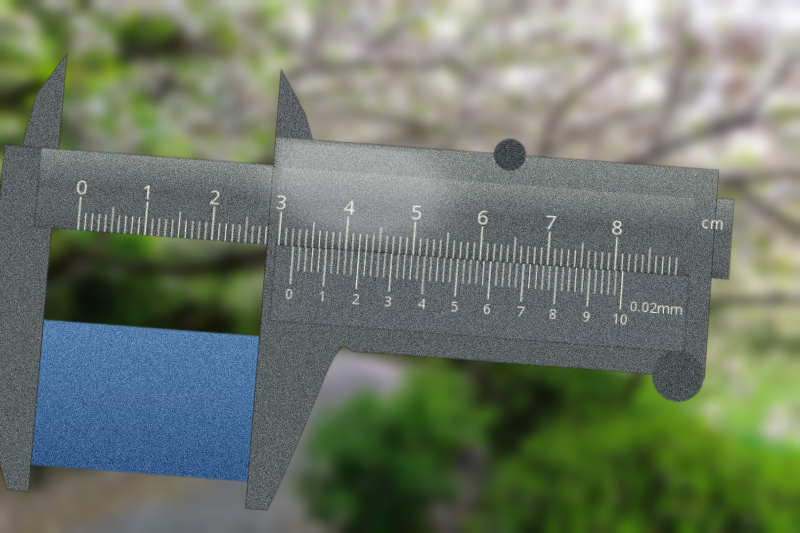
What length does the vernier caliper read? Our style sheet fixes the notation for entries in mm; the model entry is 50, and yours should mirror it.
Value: 32.2
